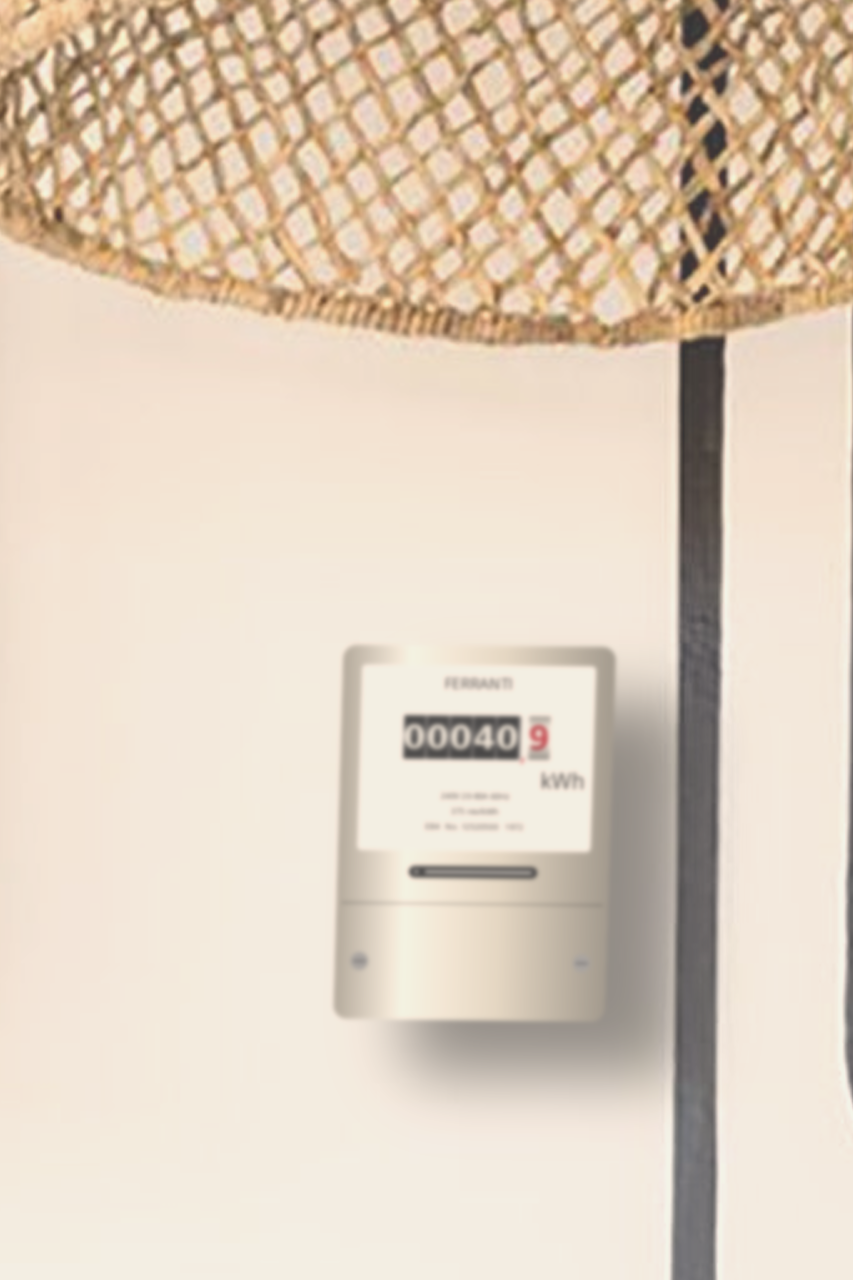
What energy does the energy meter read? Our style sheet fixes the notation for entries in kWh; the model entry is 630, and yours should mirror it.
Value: 40.9
